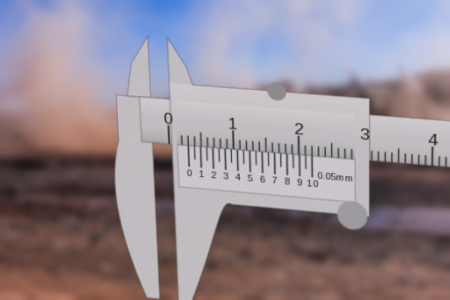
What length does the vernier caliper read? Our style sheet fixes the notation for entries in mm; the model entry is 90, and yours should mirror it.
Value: 3.0
